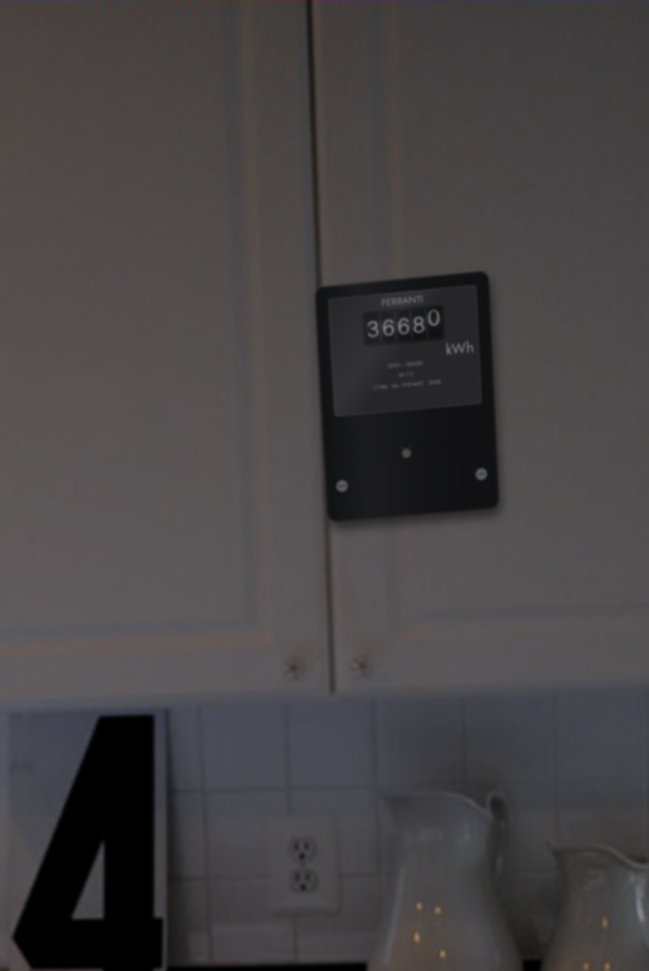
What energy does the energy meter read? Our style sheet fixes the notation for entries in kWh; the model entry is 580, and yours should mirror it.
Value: 36680
